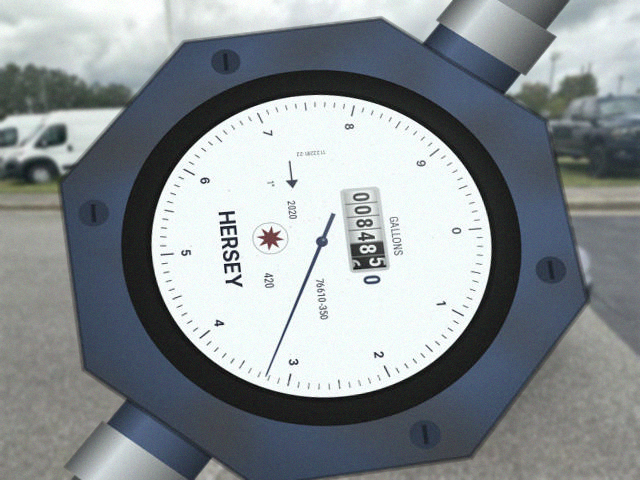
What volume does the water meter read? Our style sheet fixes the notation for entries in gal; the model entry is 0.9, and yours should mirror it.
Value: 84853.2
